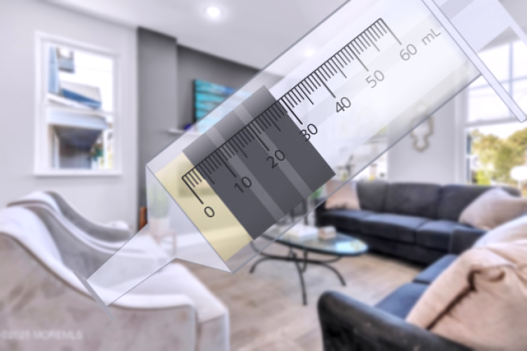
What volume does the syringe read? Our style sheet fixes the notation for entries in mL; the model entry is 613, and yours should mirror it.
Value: 4
